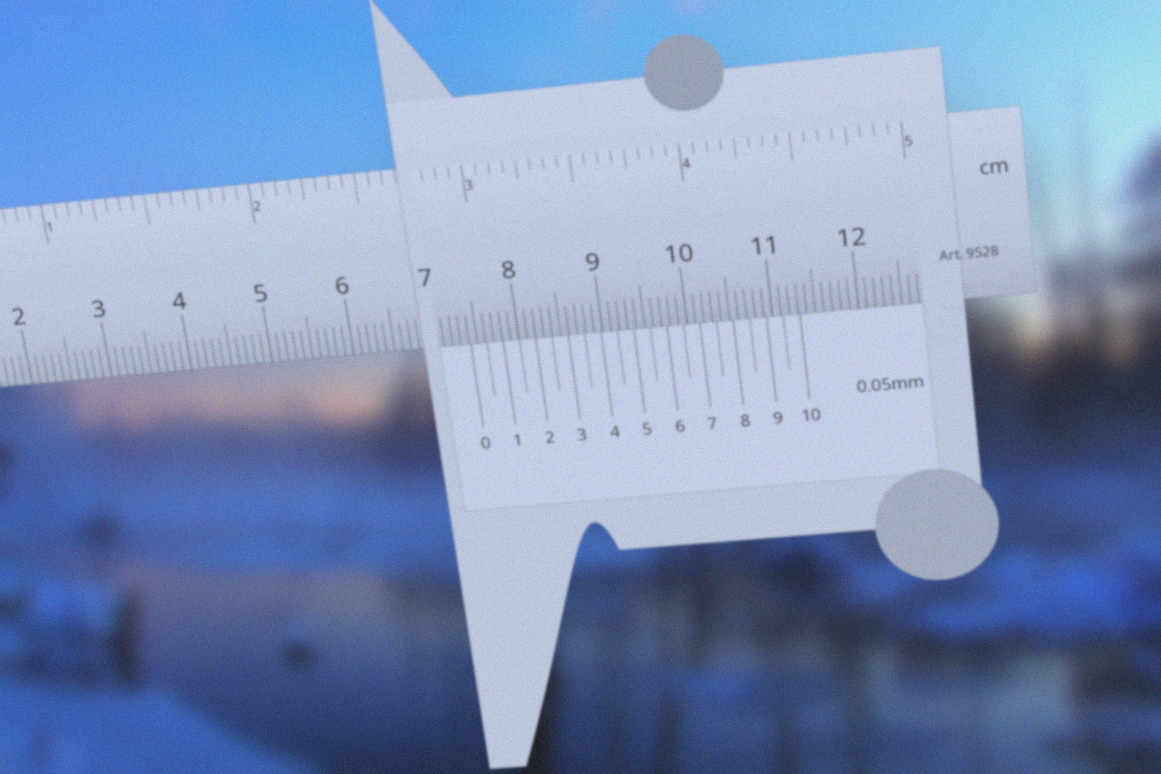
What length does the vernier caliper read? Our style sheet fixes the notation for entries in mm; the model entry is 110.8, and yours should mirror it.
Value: 74.2
